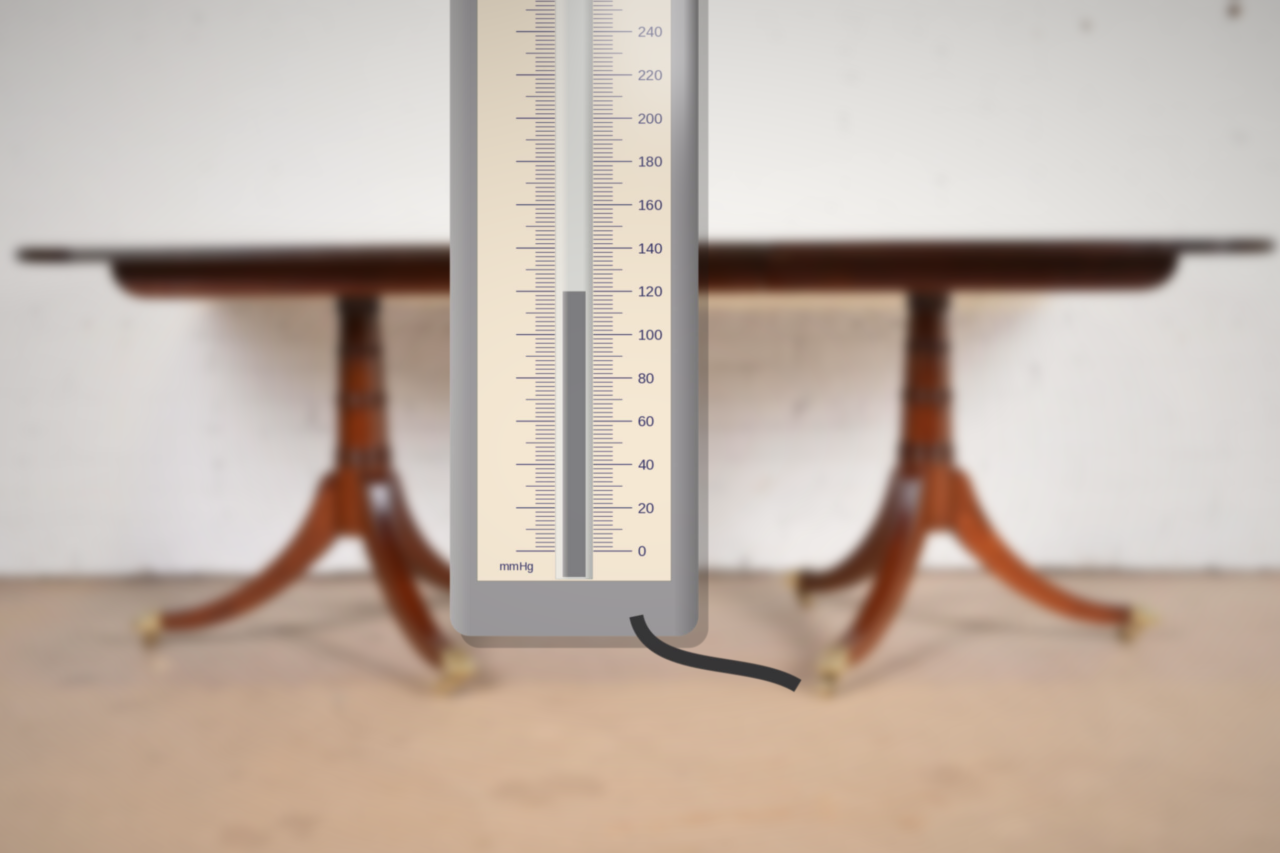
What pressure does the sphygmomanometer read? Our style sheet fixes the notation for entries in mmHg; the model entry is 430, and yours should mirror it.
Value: 120
